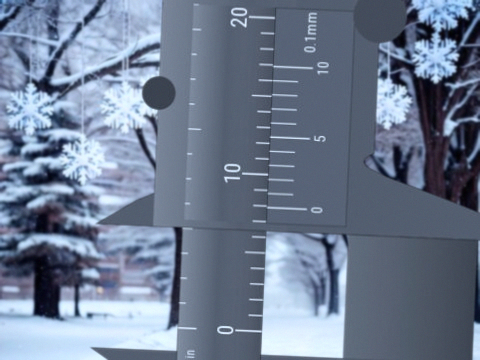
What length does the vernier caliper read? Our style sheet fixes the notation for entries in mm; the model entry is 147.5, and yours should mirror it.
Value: 7.9
